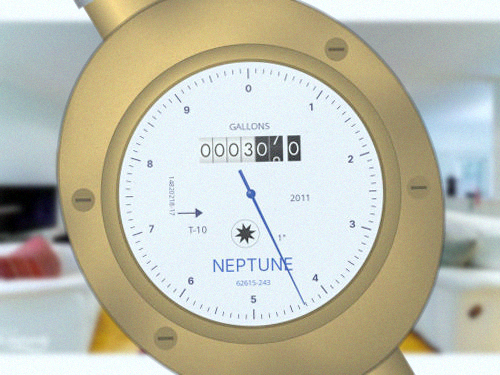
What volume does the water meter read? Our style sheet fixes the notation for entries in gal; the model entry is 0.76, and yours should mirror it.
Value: 3074.3
